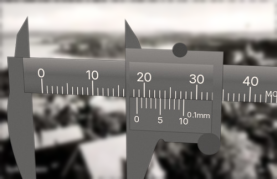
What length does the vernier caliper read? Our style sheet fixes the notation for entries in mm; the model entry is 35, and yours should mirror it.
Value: 18.6
